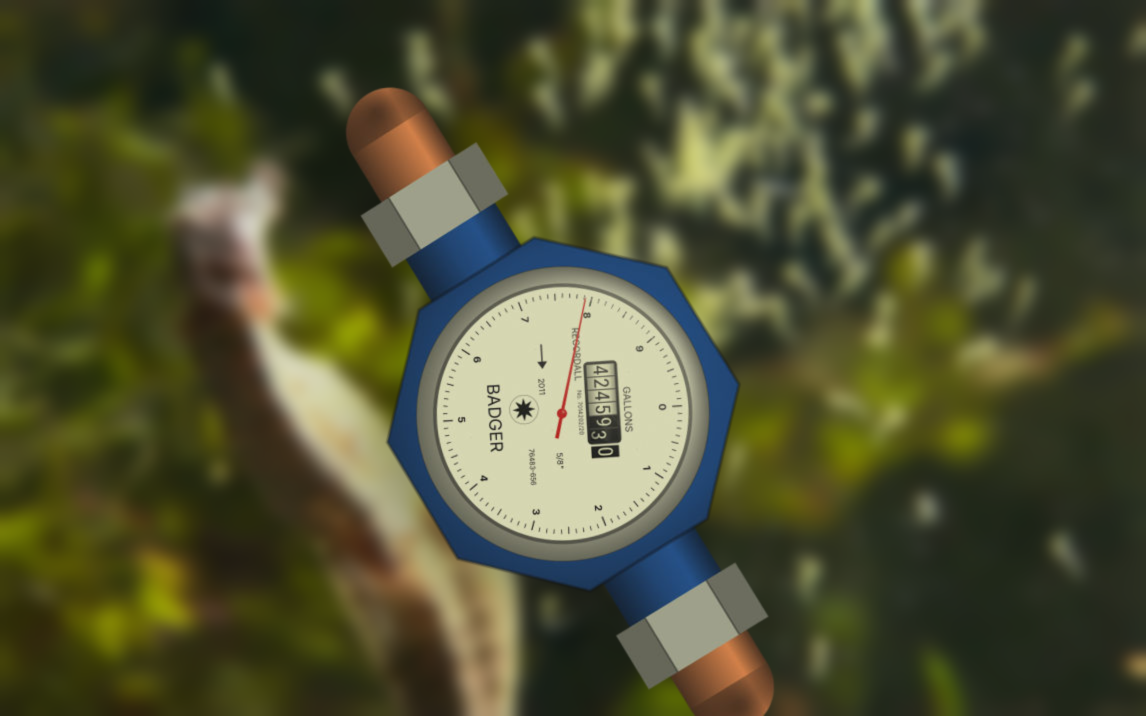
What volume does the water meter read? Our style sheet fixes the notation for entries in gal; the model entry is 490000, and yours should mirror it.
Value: 4245927.9
